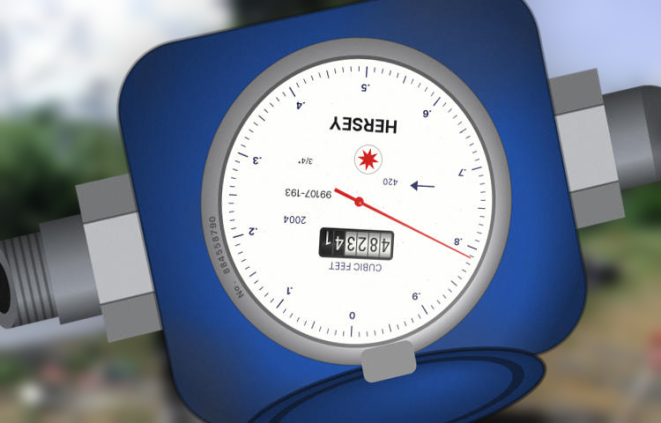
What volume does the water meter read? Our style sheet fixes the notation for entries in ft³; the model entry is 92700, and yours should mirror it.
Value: 482340.81
